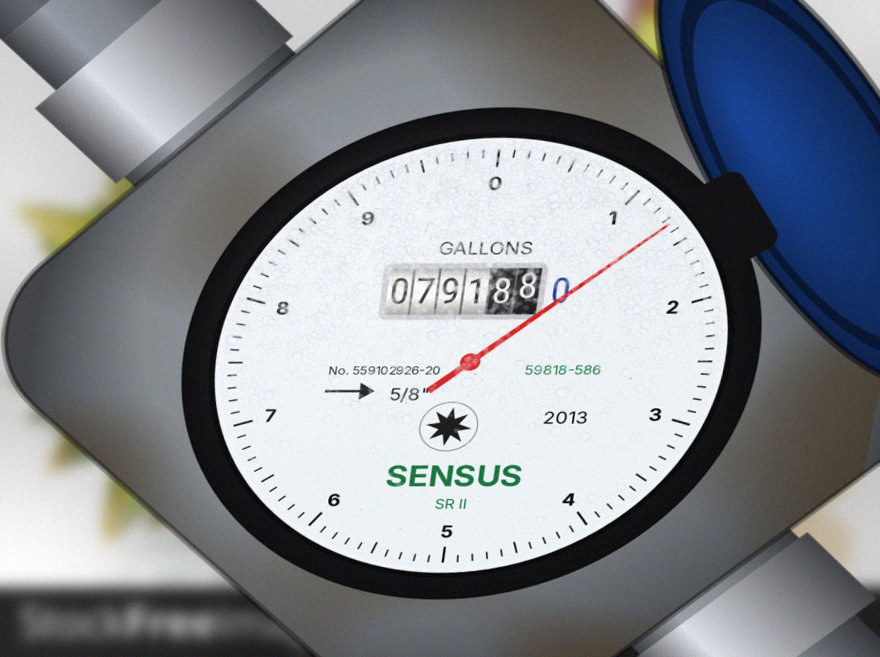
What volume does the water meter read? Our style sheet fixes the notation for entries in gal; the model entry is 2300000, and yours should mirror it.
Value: 791881.3
